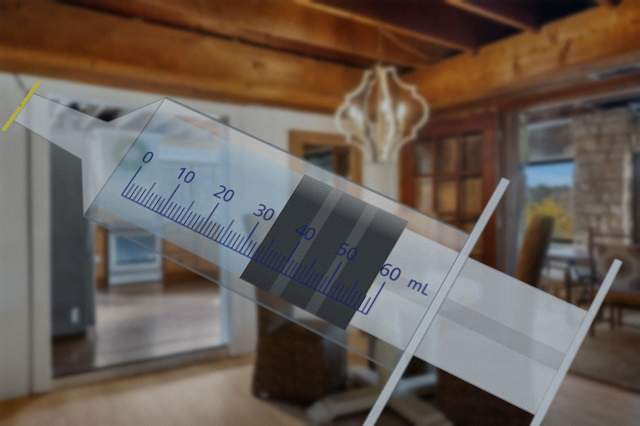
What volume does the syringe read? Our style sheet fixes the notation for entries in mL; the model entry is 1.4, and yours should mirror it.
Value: 33
